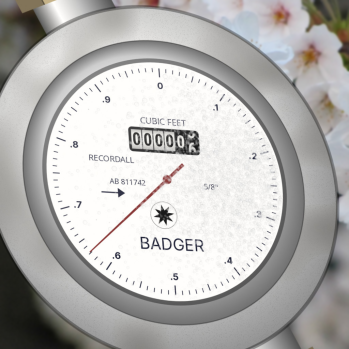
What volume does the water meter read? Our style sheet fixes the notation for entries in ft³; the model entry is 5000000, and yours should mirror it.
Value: 5.63
